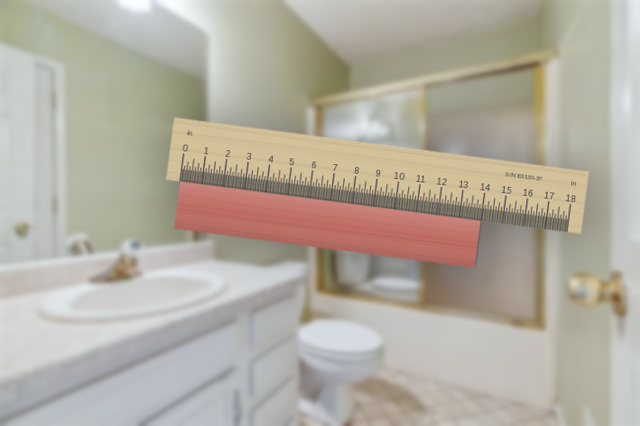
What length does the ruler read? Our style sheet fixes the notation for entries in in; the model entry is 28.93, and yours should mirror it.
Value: 14
